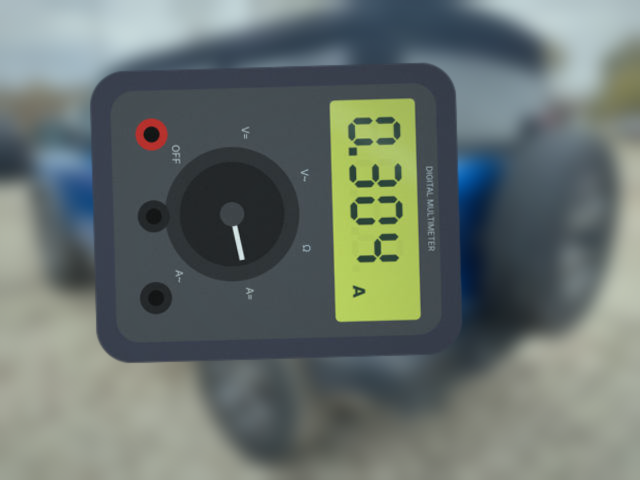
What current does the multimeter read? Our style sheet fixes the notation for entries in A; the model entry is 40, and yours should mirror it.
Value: 0.304
